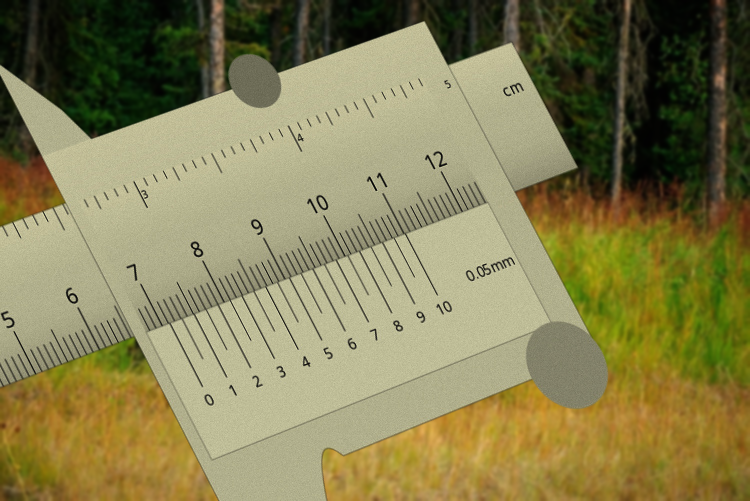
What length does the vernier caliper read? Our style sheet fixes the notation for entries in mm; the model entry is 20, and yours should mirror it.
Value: 71.2
